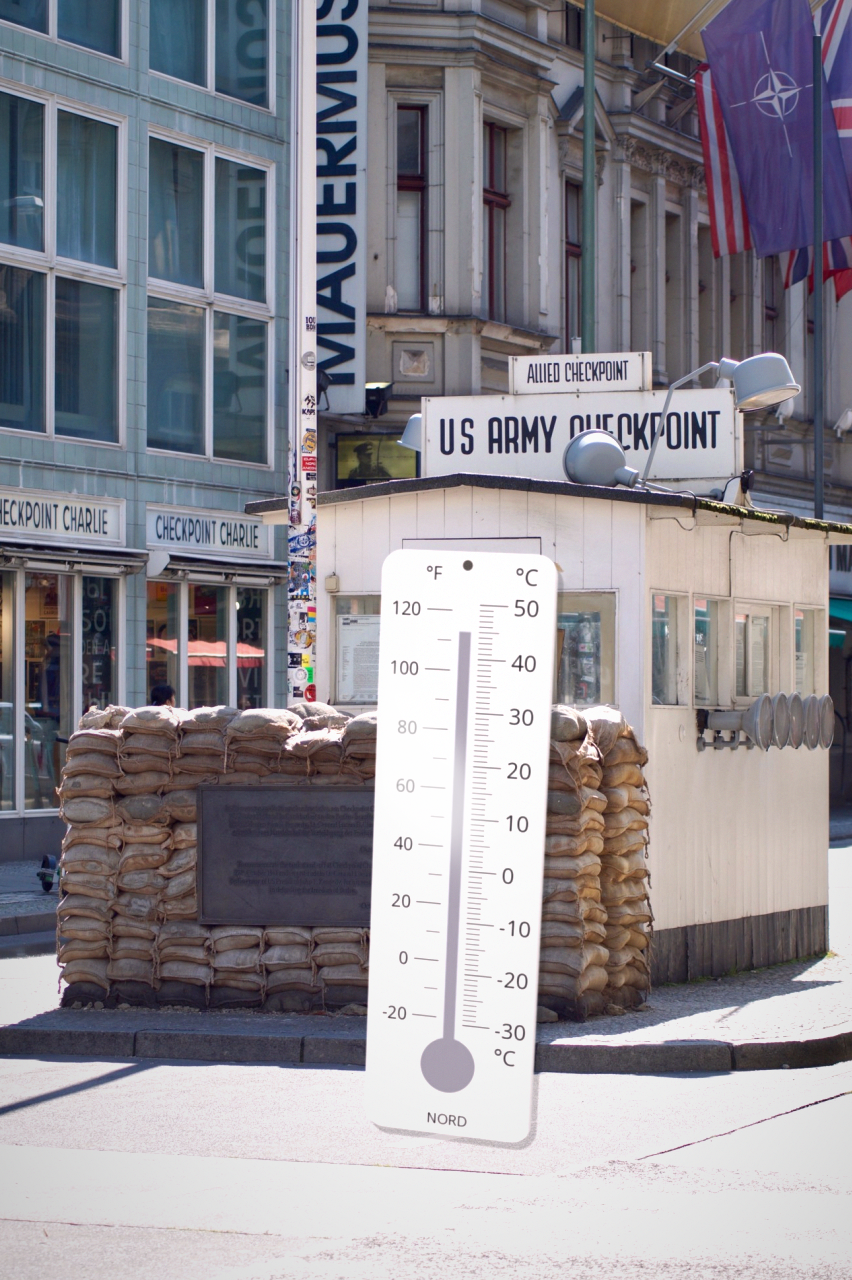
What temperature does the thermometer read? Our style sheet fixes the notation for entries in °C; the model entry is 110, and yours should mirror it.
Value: 45
